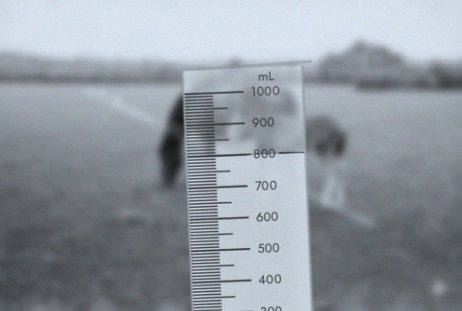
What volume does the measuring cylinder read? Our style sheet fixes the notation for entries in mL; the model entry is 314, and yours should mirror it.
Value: 800
